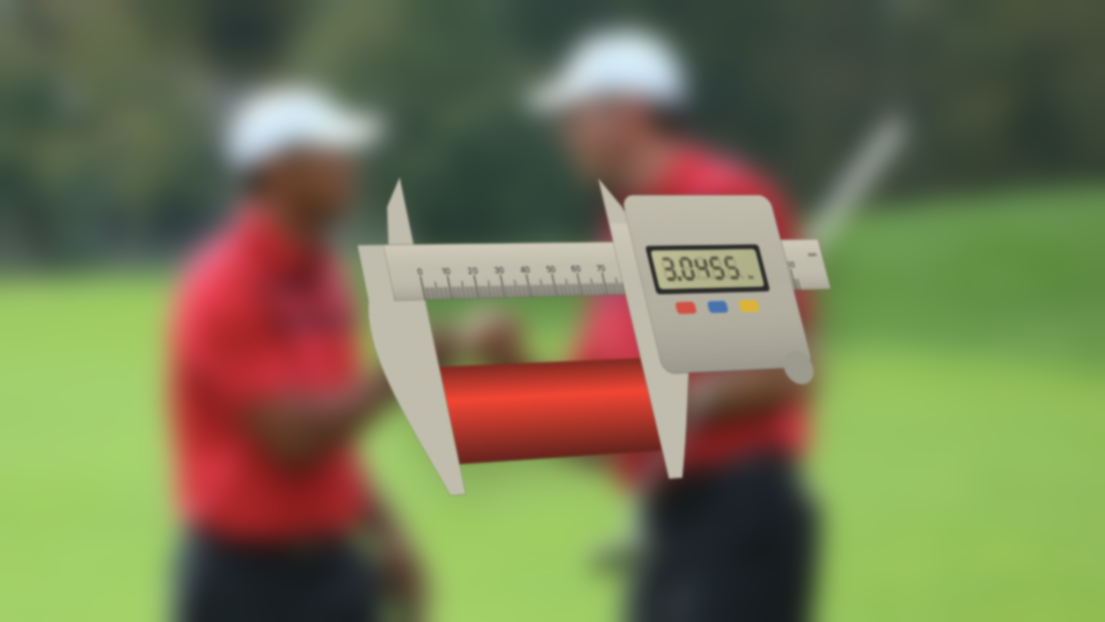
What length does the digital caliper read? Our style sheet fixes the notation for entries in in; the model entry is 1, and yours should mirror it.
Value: 3.0455
